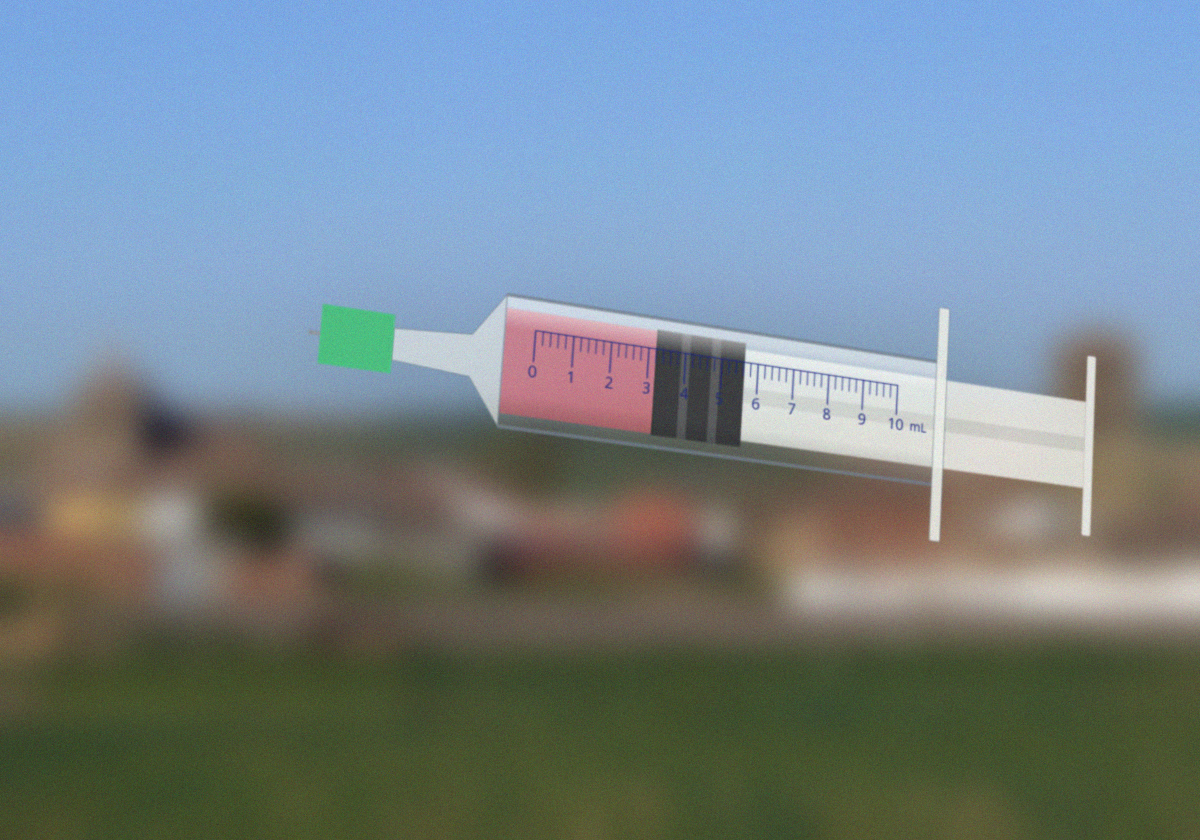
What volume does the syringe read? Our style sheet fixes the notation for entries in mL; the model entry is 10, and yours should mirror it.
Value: 3.2
